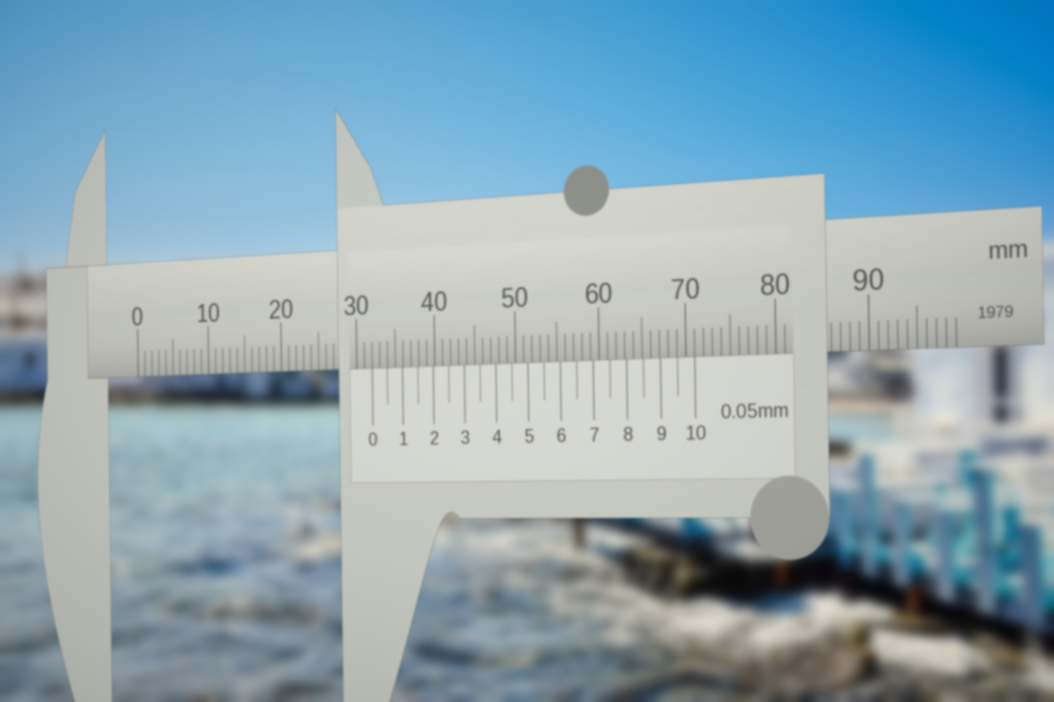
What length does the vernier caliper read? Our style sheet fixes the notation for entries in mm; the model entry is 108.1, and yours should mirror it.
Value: 32.0
